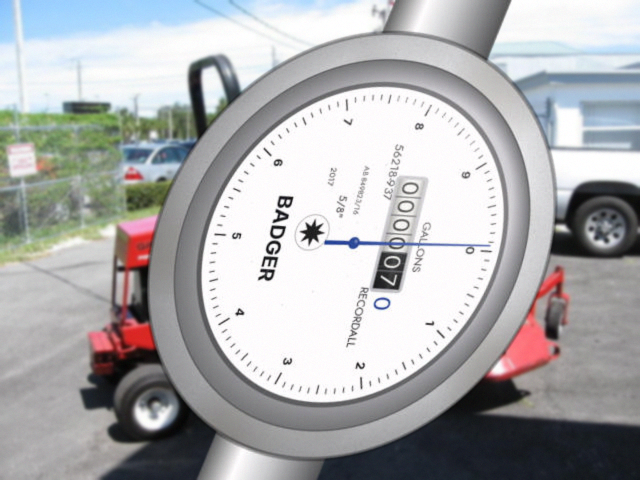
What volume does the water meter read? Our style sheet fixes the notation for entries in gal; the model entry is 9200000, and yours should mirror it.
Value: 69.9
